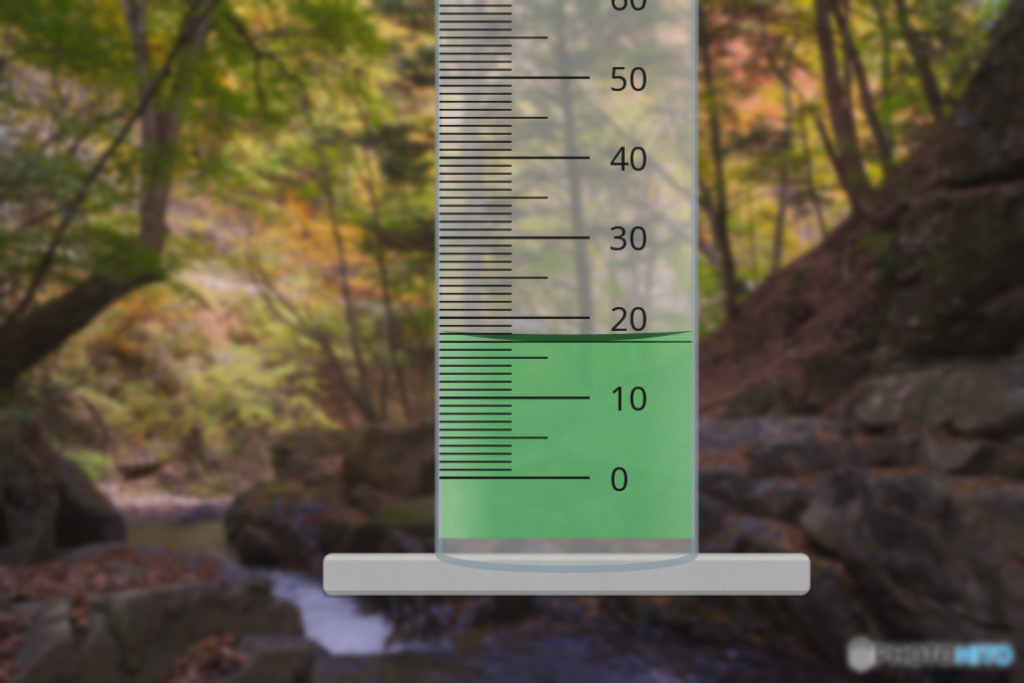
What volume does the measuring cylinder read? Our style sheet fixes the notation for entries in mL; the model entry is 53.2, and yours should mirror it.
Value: 17
